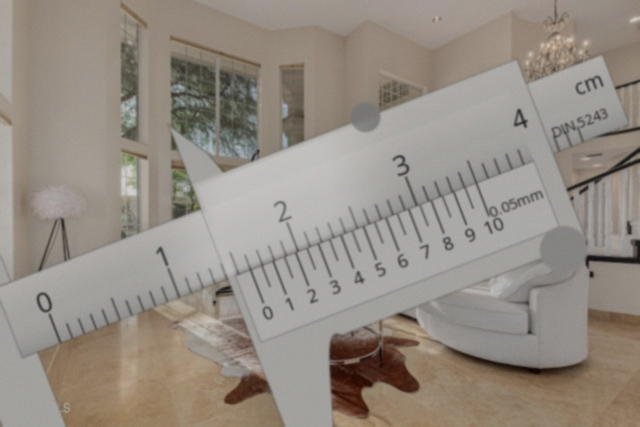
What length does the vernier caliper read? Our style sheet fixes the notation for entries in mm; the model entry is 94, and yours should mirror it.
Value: 16.0
